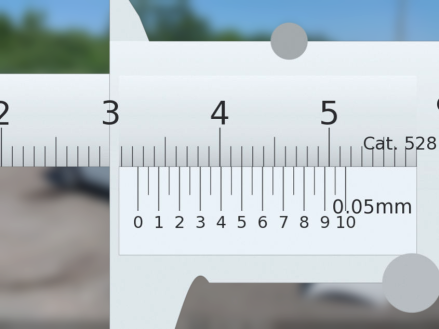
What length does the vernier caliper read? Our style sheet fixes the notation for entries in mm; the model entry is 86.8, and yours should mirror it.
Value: 32.5
